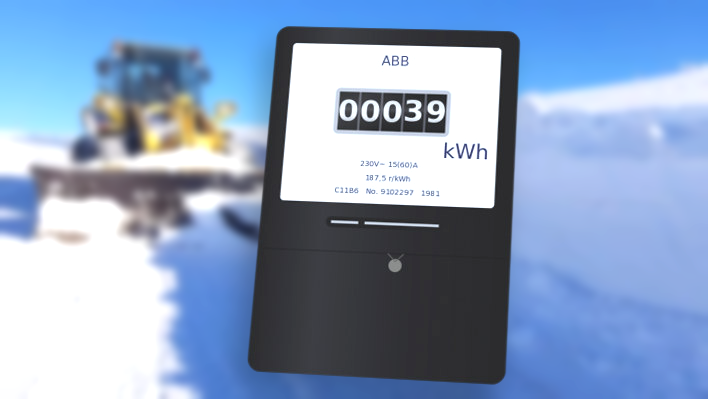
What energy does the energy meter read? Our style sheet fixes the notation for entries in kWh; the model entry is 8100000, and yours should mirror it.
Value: 39
